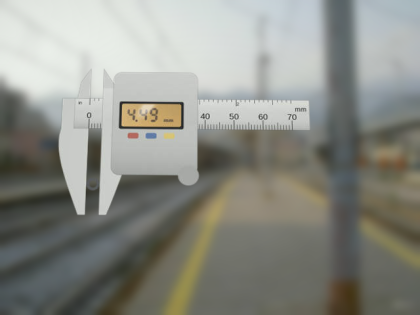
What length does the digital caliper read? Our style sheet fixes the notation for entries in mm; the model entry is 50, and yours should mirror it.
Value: 4.49
